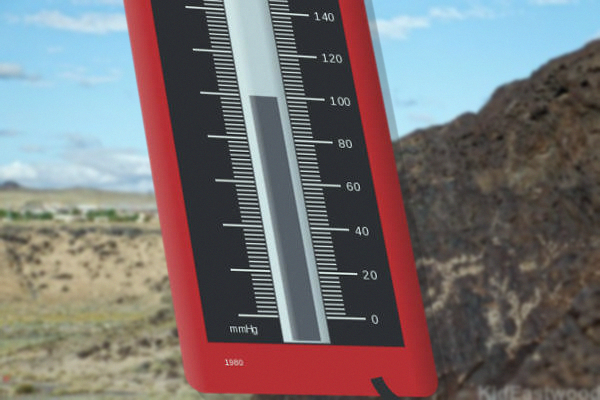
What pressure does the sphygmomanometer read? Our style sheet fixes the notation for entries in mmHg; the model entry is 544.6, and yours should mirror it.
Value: 100
